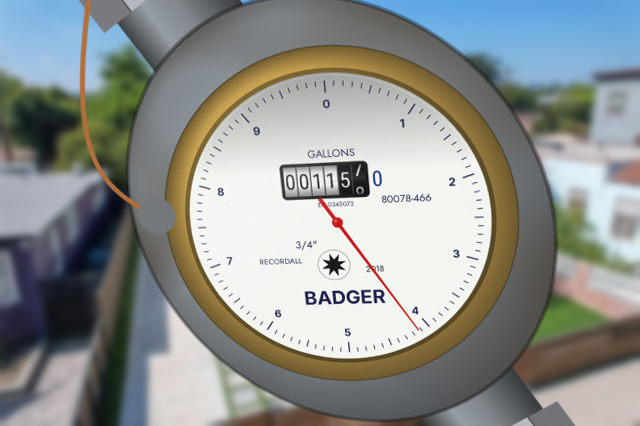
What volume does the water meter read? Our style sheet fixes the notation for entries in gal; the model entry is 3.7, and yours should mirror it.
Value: 11574.1
